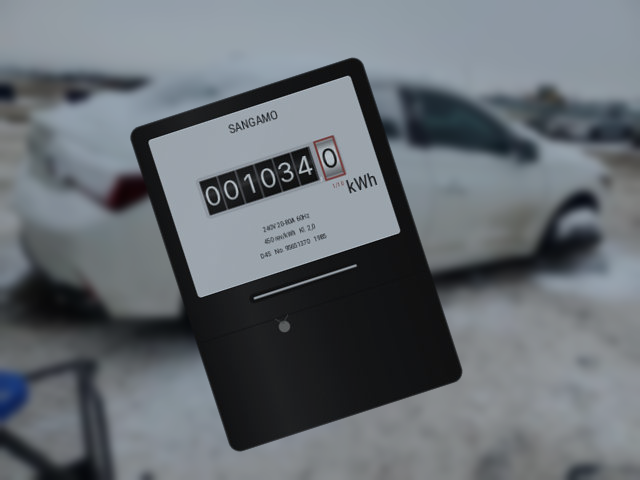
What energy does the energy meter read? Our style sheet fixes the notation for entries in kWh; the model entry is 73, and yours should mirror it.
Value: 1034.0
